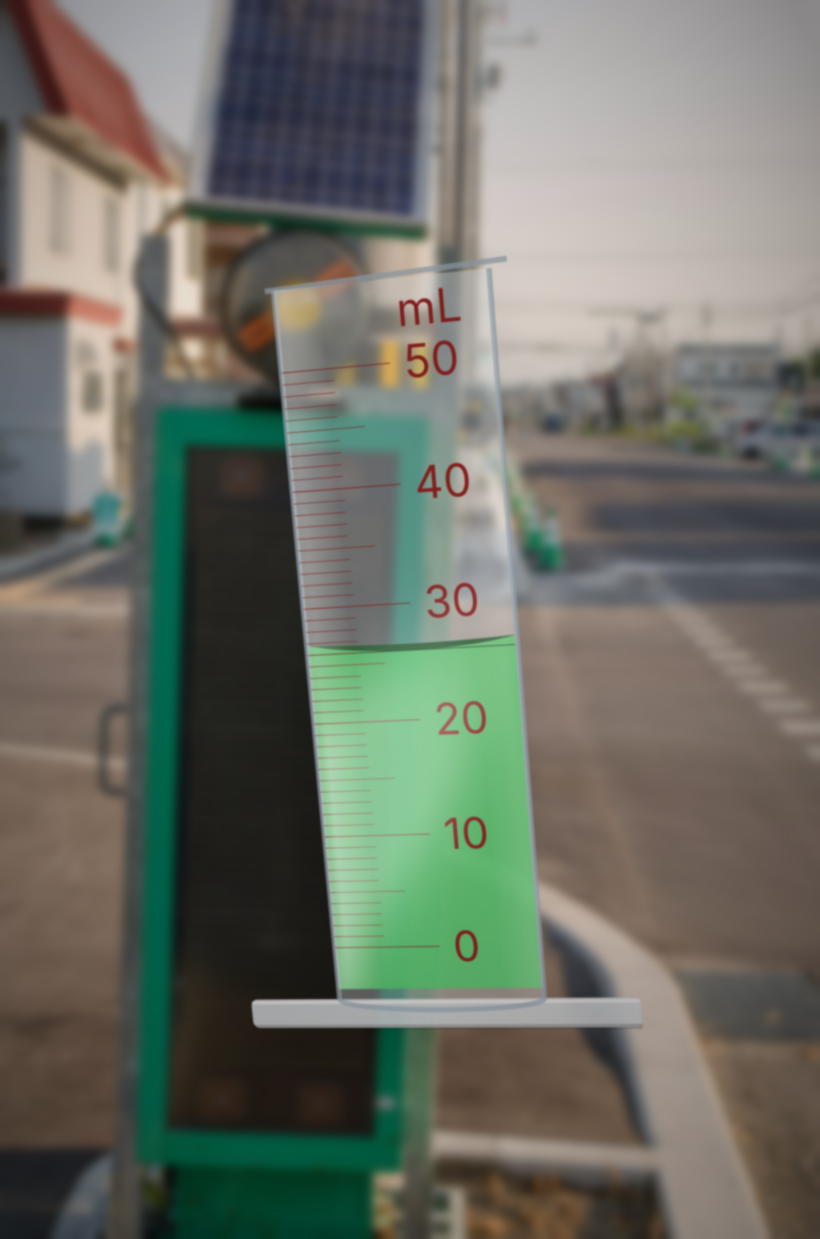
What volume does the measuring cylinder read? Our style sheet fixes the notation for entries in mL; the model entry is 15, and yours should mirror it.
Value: 26
